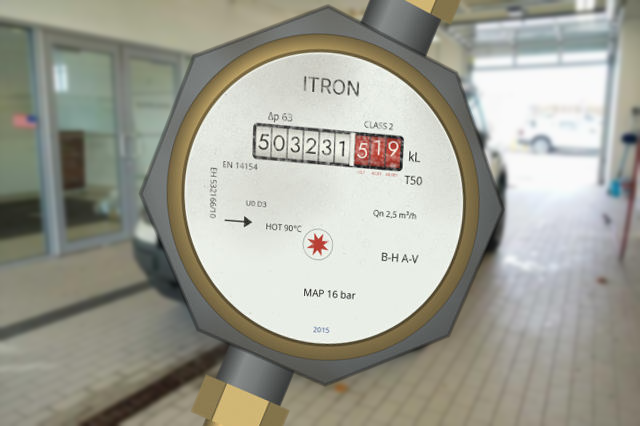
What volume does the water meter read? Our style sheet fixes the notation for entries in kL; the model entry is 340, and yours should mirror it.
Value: 503231.519
